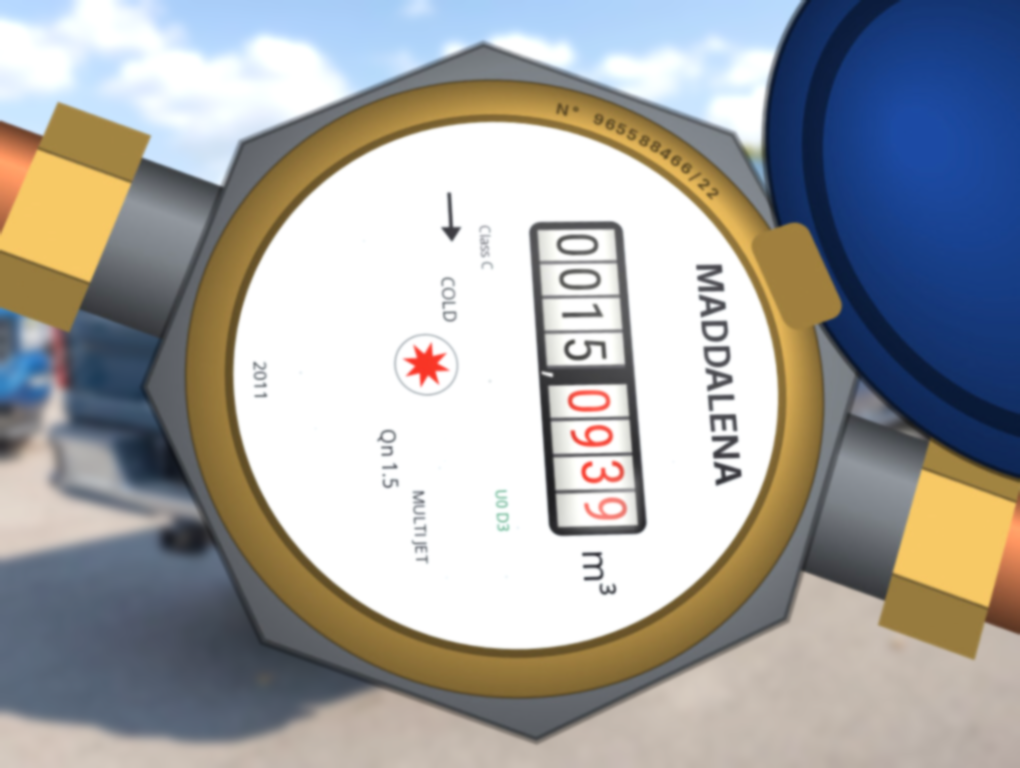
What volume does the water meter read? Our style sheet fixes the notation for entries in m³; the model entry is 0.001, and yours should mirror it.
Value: 15.0939
